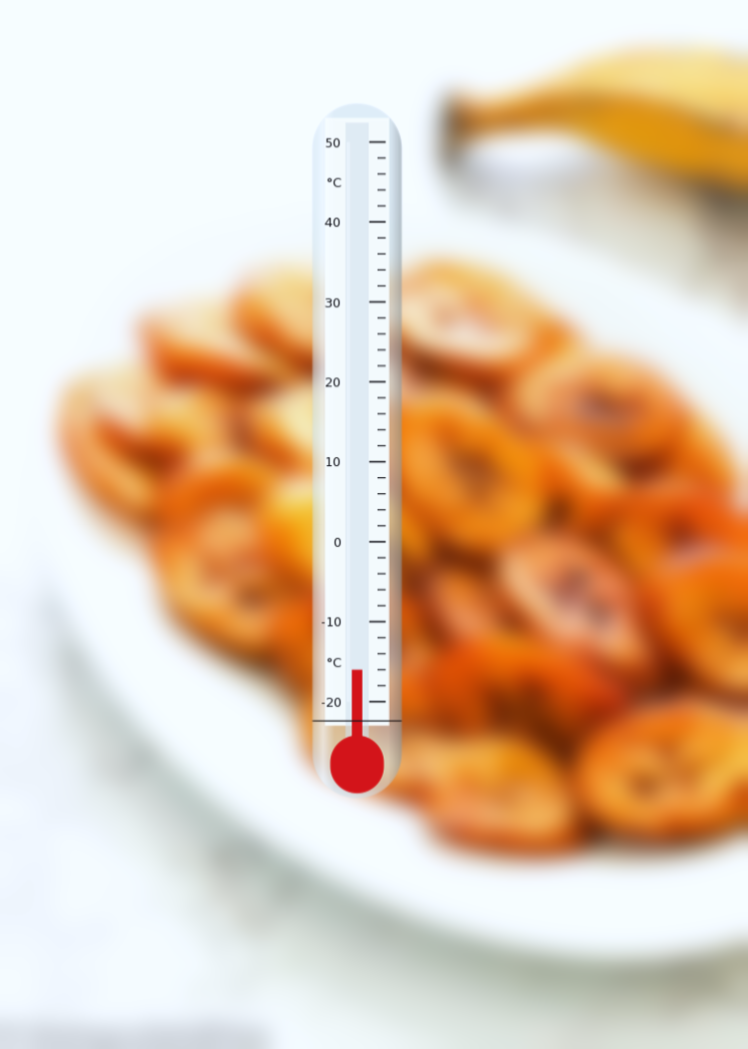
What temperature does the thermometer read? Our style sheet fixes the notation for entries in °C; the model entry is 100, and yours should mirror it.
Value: -16
